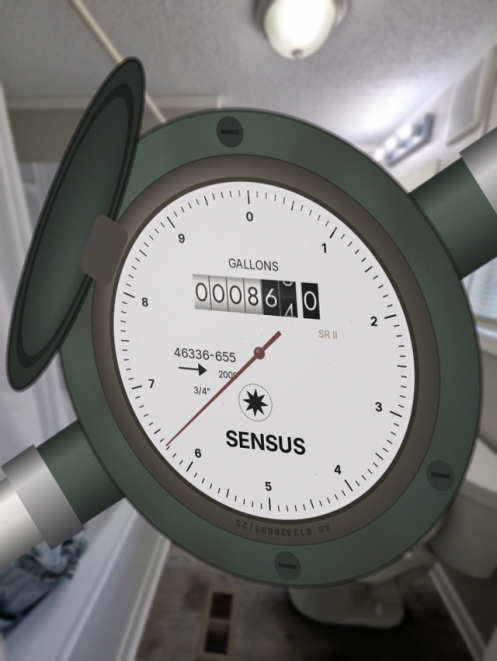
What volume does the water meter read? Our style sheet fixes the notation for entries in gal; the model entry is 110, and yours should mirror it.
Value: 8636.3
